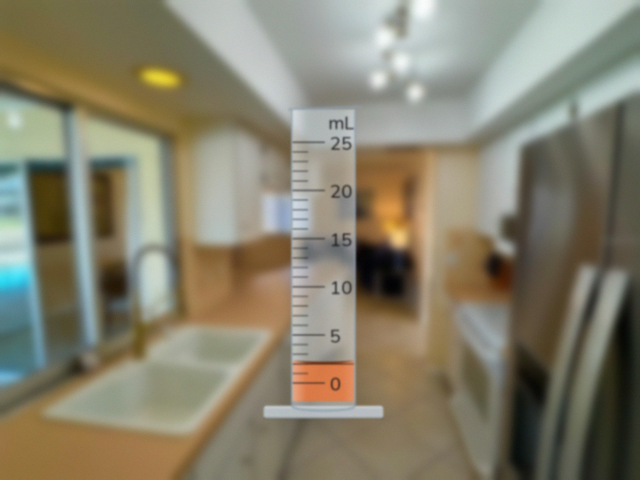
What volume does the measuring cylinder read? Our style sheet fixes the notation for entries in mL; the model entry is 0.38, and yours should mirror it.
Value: 2
